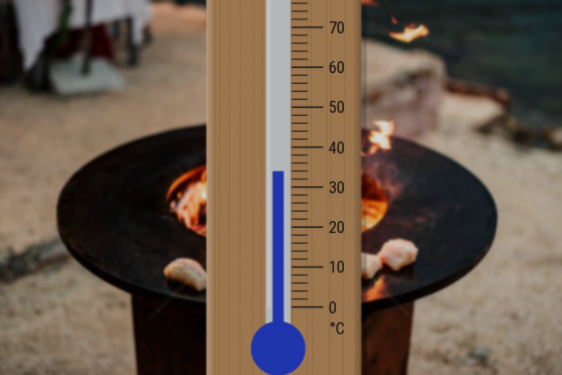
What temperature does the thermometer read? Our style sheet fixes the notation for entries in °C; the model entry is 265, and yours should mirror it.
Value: 34
